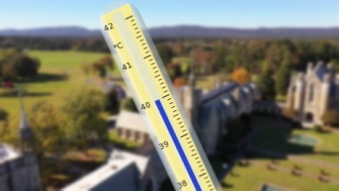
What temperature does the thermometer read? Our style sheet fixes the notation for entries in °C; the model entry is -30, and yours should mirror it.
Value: 40
